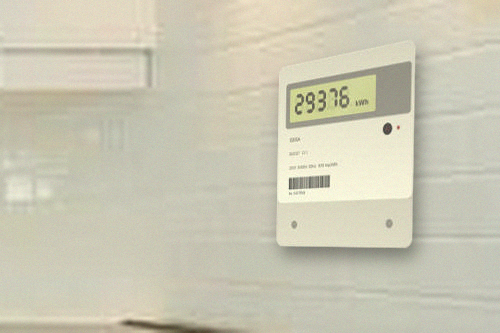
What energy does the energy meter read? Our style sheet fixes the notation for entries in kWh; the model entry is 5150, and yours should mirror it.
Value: 29376
